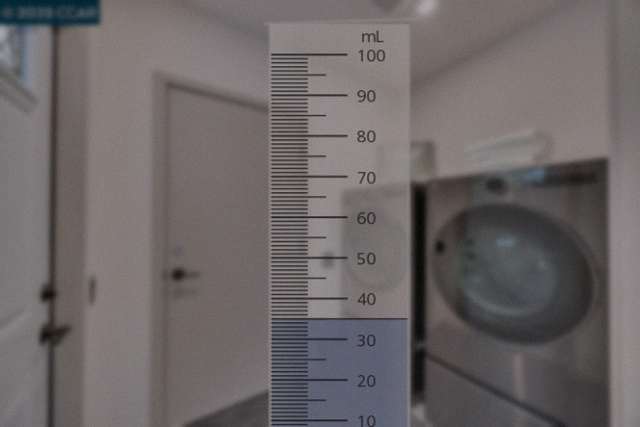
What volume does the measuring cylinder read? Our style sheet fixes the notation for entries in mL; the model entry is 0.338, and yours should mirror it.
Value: 35
